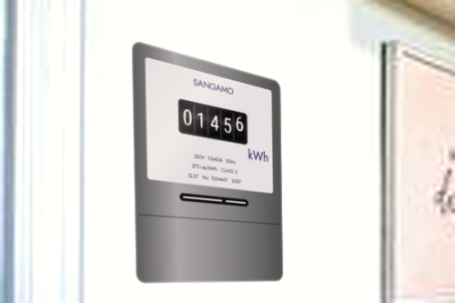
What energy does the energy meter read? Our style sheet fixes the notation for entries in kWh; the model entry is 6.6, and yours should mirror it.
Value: 1456
